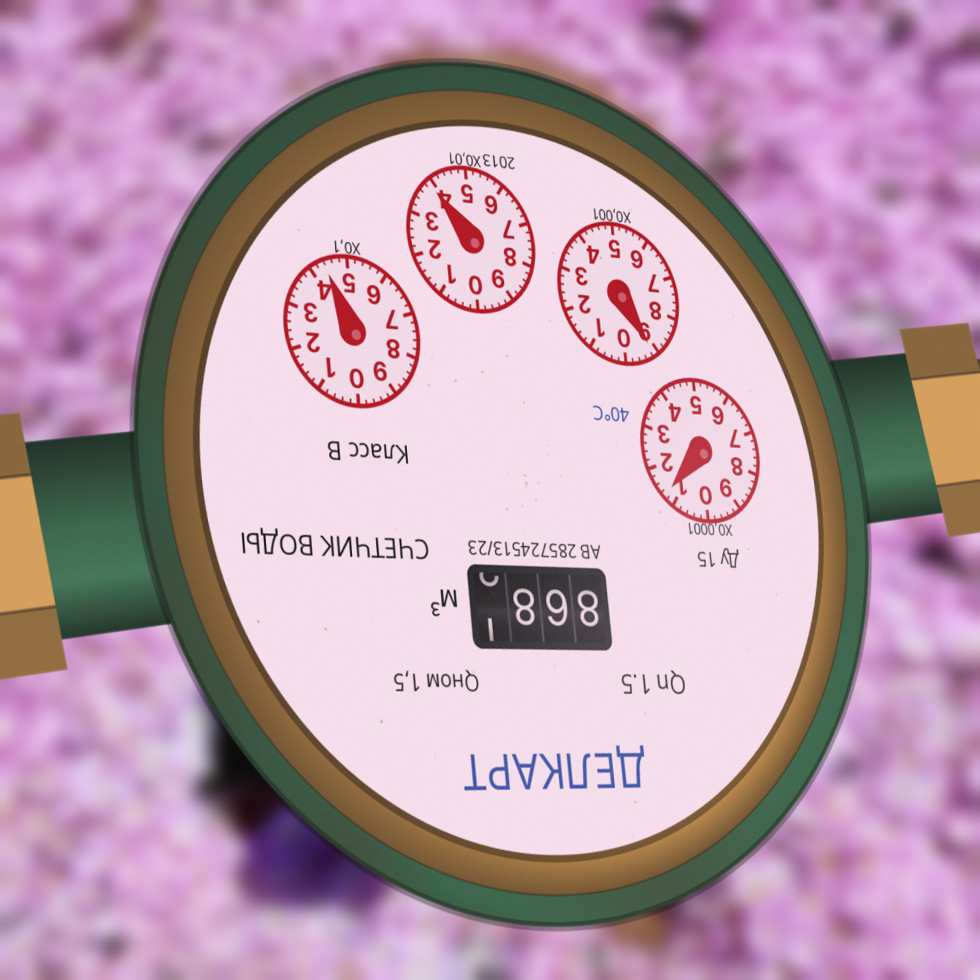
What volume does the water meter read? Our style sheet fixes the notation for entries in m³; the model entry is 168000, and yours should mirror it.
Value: 8681.4391
